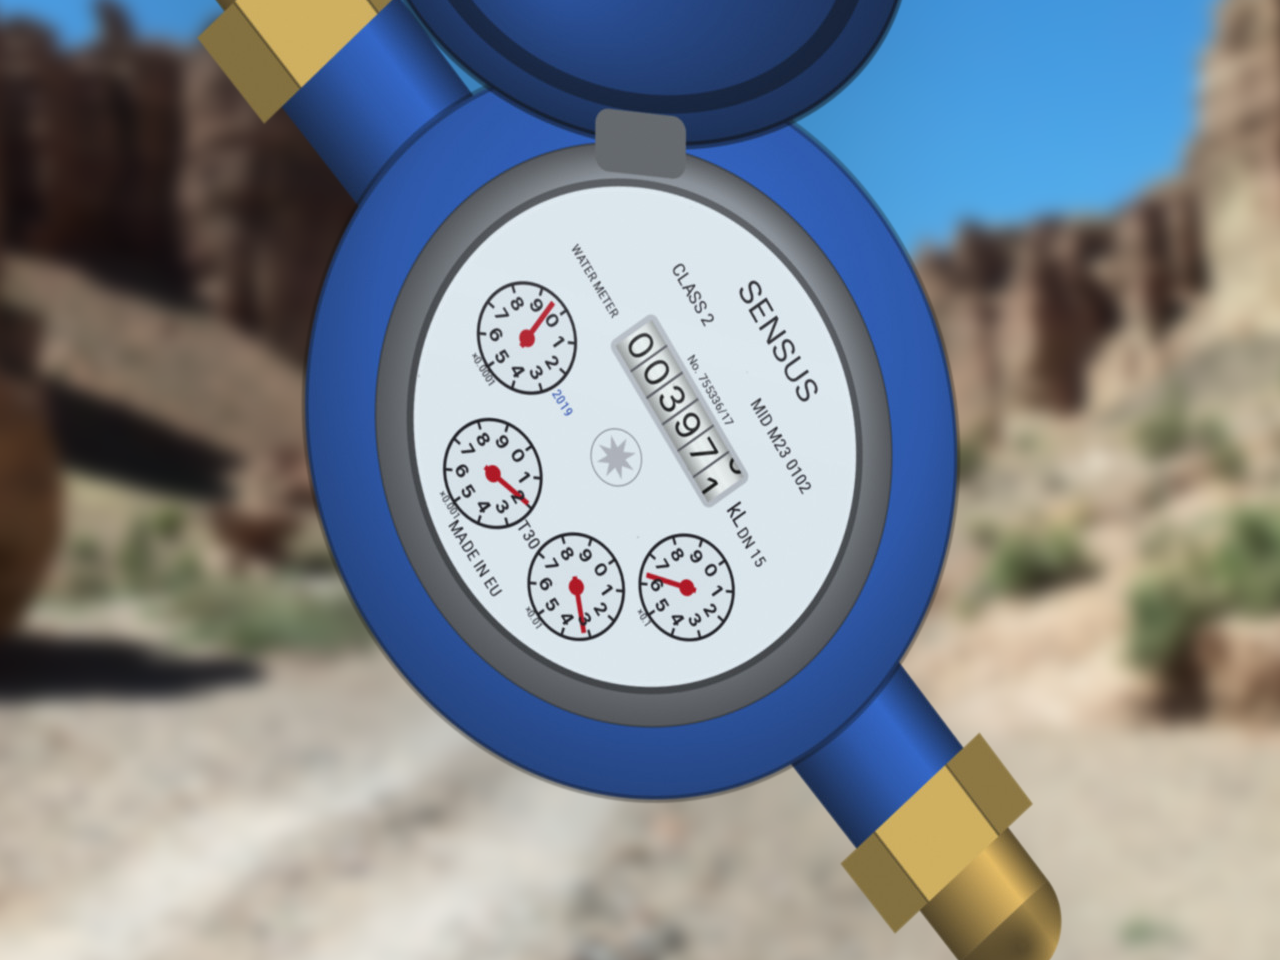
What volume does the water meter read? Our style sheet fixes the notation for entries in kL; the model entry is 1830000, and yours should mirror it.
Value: 3970.6319
